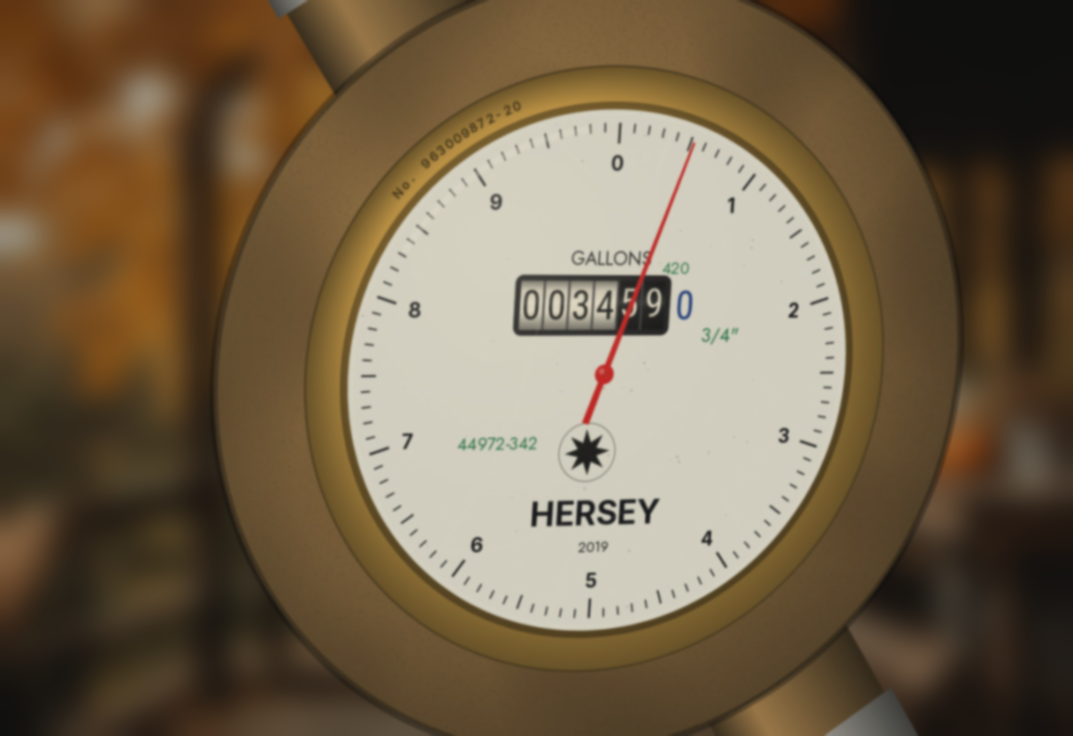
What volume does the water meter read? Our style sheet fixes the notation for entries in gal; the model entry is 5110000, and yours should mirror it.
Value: 34590.5
